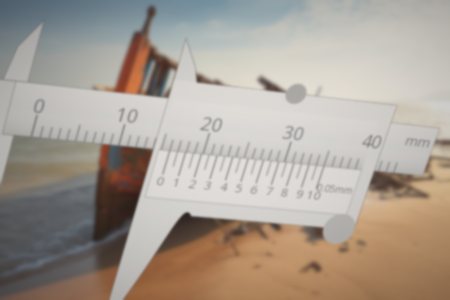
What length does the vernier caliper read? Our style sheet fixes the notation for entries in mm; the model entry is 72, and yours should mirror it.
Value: 16.0
